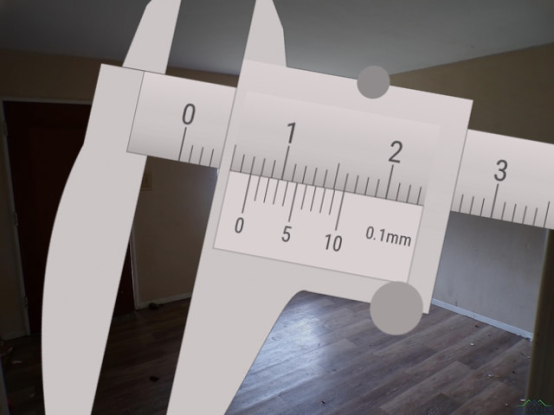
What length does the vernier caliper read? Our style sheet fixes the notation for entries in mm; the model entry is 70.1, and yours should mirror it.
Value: 7.0
